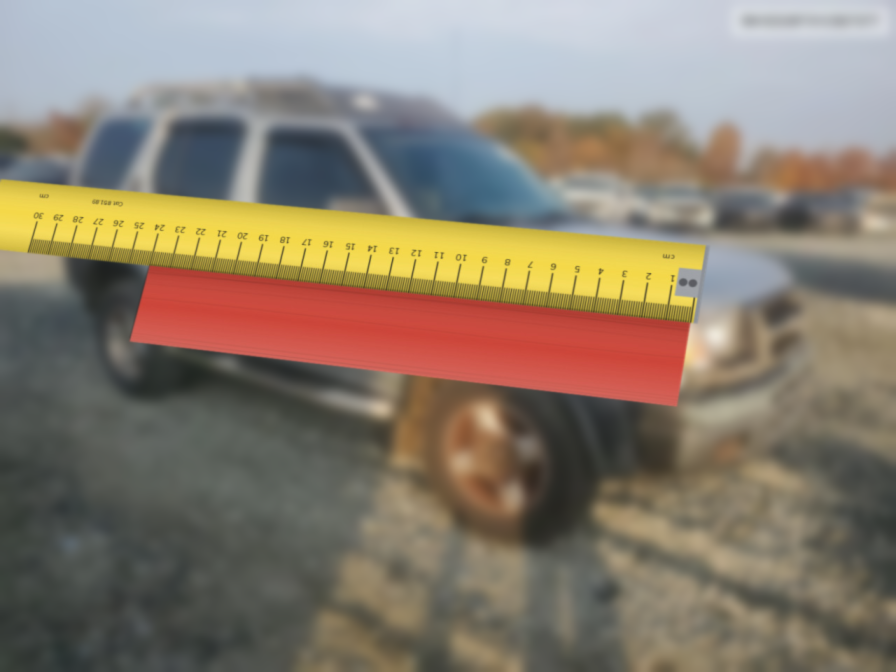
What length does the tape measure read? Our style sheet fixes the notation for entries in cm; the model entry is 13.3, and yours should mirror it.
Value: 24
